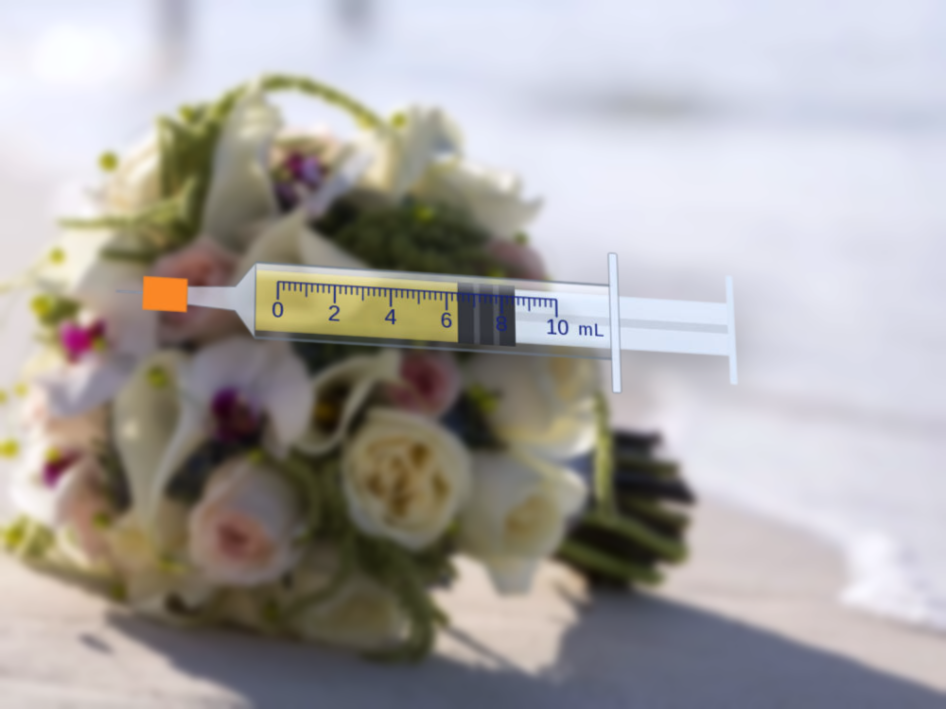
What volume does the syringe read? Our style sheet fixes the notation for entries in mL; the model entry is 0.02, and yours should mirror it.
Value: 6.4
